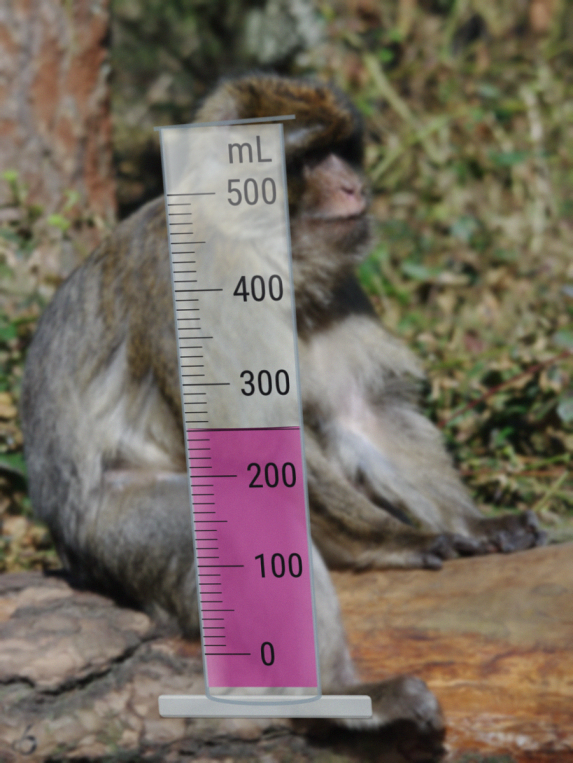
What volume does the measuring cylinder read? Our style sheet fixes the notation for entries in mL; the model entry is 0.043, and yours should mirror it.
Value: 250
